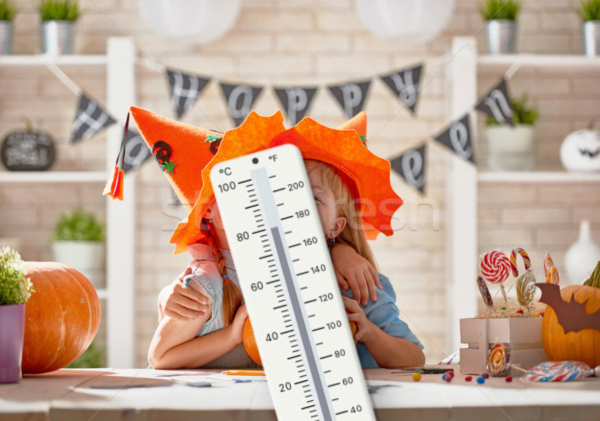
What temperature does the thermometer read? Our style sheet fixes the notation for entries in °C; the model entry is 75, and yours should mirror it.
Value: 80
